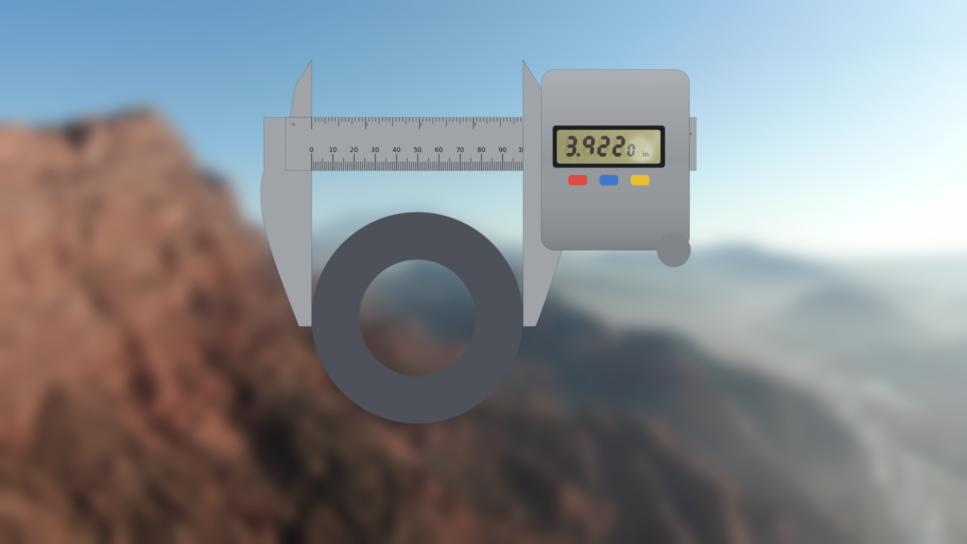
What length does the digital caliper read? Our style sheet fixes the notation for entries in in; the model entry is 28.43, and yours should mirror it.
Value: 3.9220
